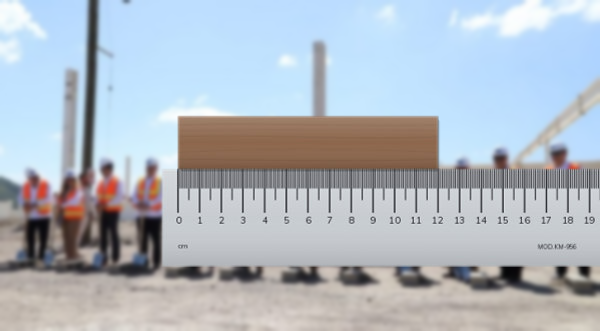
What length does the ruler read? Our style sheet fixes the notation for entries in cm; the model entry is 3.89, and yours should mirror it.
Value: 12
